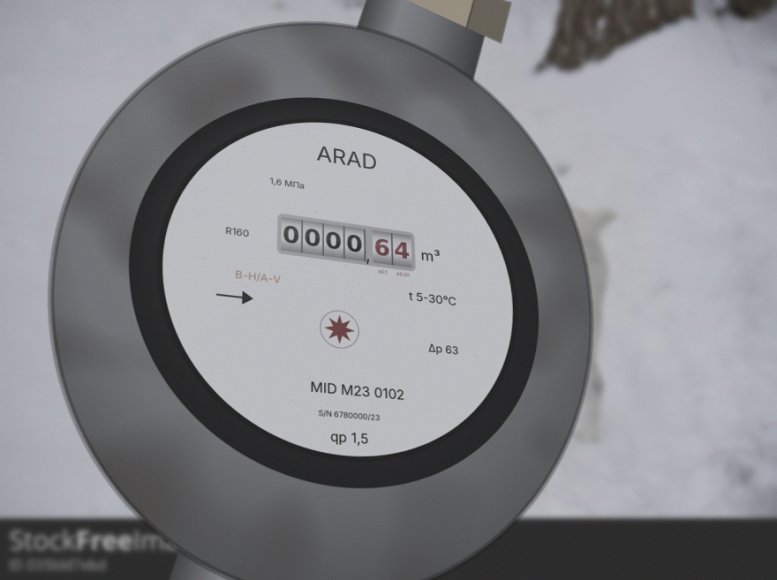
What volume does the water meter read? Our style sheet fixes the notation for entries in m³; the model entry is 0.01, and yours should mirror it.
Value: 0.64
